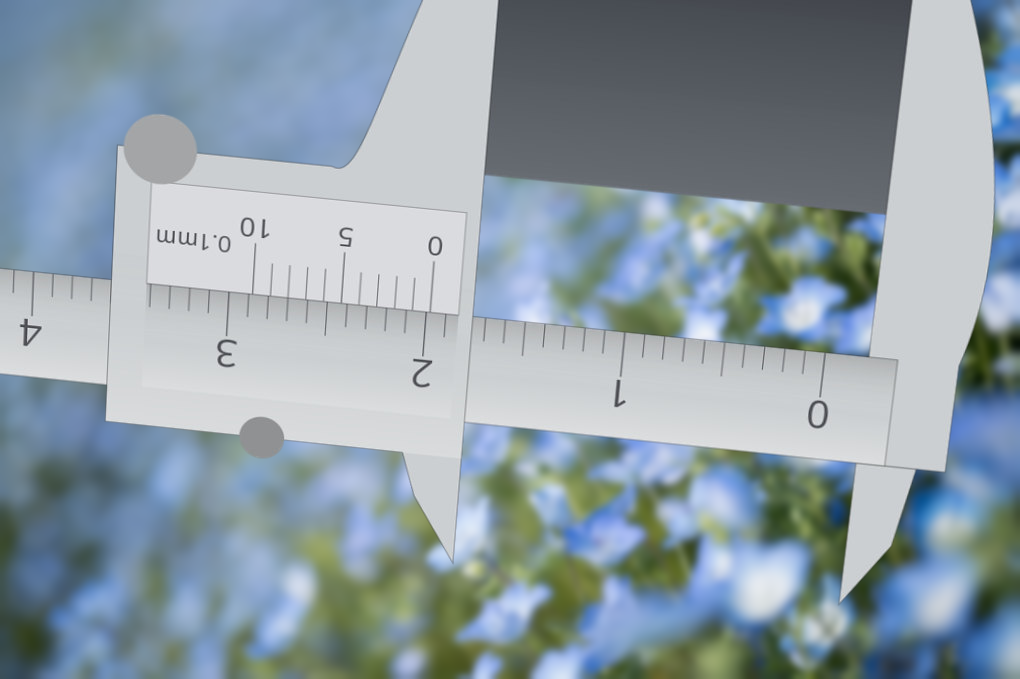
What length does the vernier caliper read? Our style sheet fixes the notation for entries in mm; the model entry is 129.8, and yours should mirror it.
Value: 19.8
